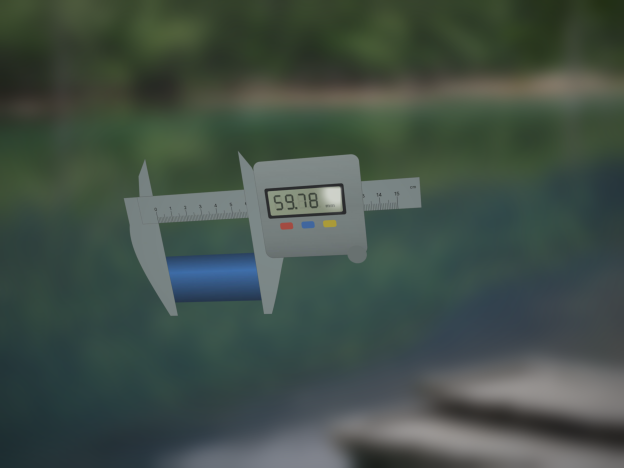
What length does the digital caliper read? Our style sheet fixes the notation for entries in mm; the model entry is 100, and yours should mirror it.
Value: 59.78
